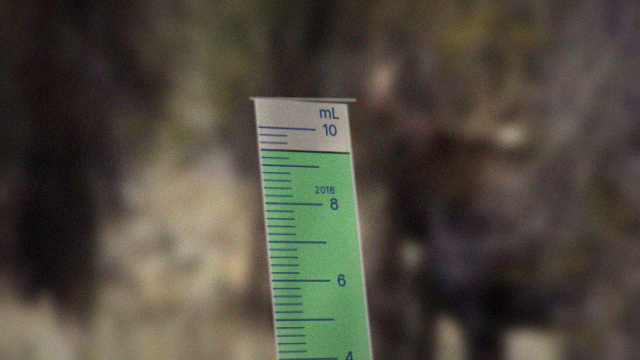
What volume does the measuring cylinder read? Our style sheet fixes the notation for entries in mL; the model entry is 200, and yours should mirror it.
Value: 9.4
